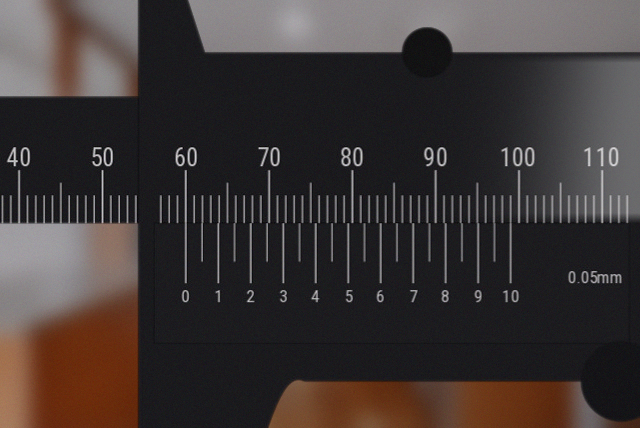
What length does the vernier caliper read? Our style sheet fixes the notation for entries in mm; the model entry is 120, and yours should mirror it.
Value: 60.0
